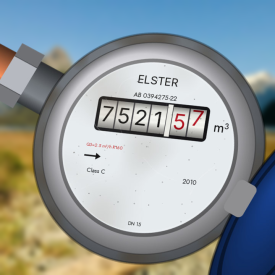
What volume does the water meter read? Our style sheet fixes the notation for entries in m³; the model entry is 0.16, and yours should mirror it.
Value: 7521.57
